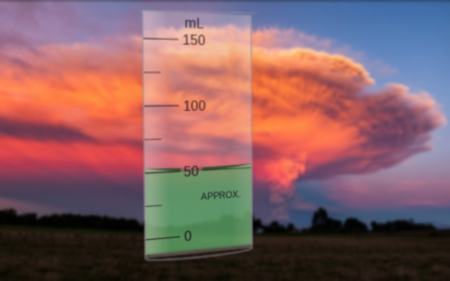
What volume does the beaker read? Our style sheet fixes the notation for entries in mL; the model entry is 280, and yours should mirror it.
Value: 50
